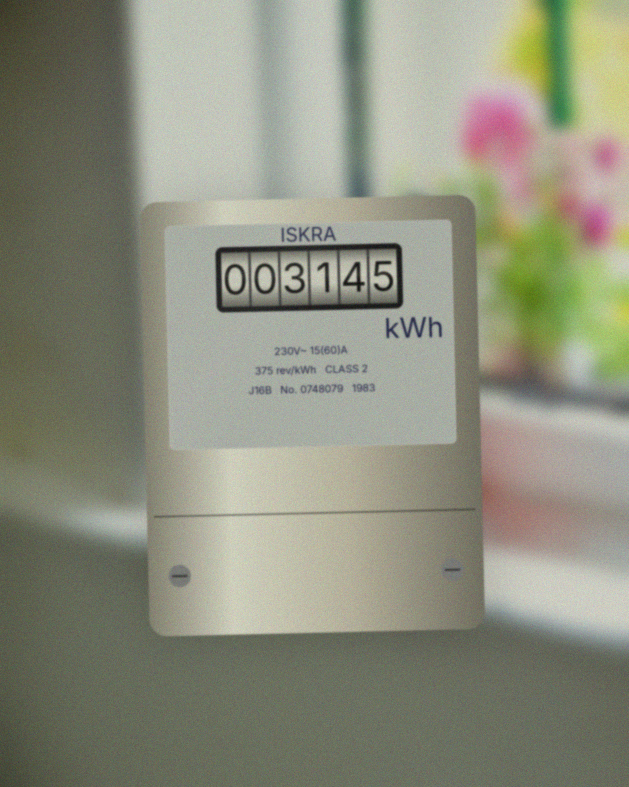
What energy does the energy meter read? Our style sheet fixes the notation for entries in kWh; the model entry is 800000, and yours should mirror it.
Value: 3145
